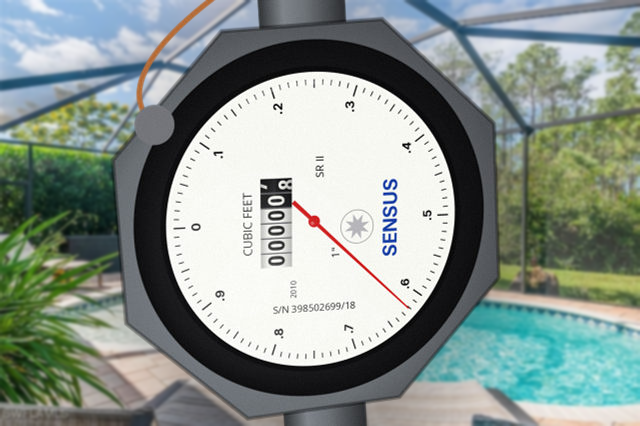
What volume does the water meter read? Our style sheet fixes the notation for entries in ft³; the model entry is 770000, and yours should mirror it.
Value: 7.62
